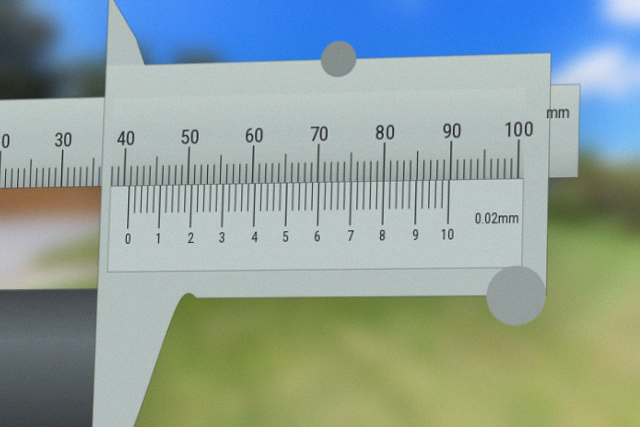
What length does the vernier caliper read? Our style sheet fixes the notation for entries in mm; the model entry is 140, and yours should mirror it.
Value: 40.8
